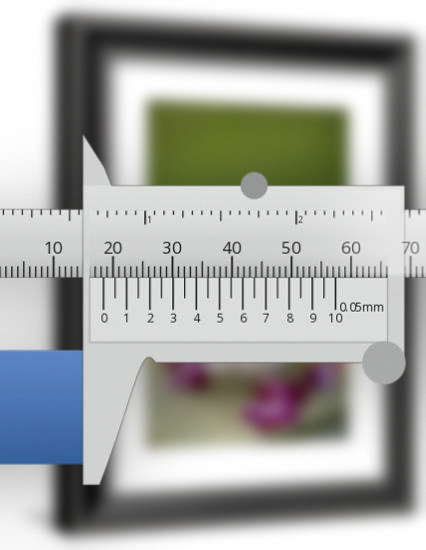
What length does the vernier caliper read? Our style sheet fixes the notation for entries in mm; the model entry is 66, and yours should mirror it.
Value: 18.4
